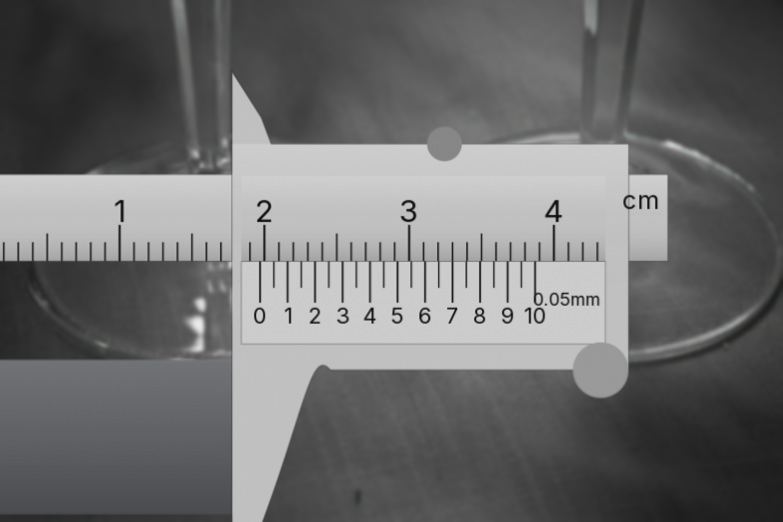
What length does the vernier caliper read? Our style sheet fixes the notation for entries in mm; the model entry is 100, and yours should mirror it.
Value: 19.7
